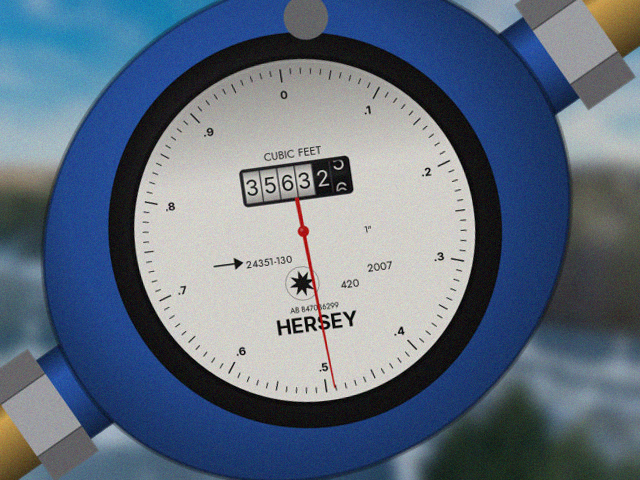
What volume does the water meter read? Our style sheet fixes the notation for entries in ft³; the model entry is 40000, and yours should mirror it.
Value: 356325.49
